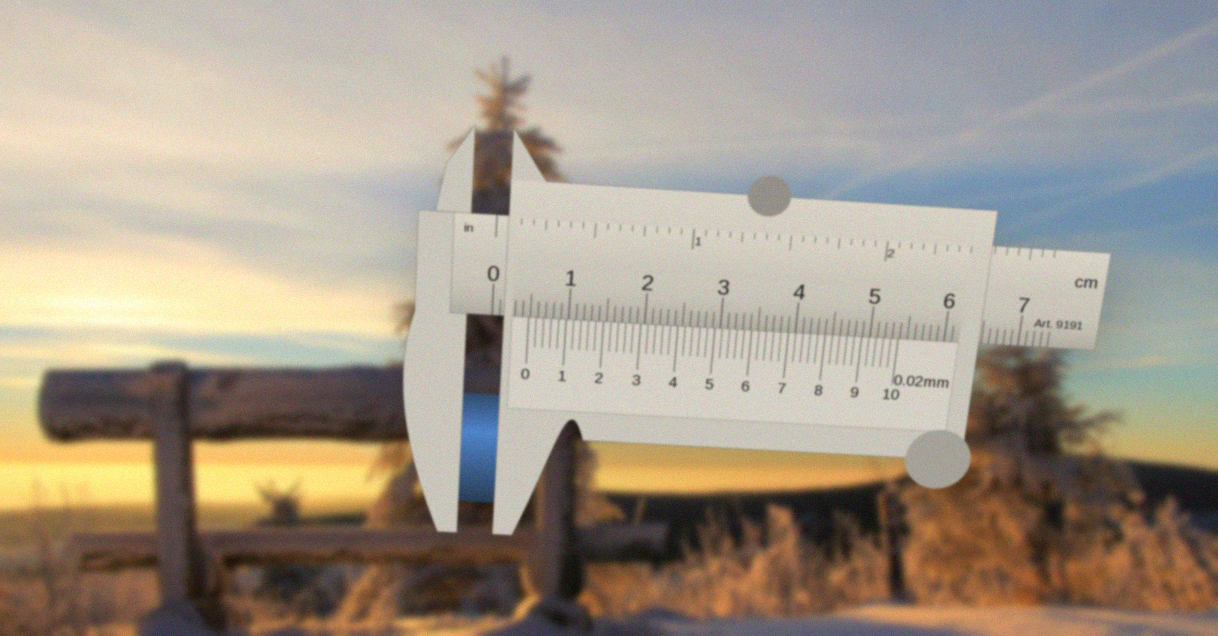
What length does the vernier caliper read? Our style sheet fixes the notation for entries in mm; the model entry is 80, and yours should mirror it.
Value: 4.8
